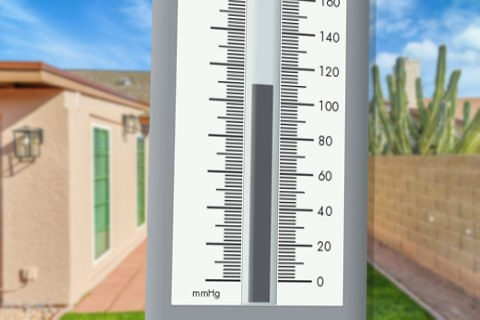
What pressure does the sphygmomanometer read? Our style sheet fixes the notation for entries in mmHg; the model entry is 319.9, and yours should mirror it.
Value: 110
